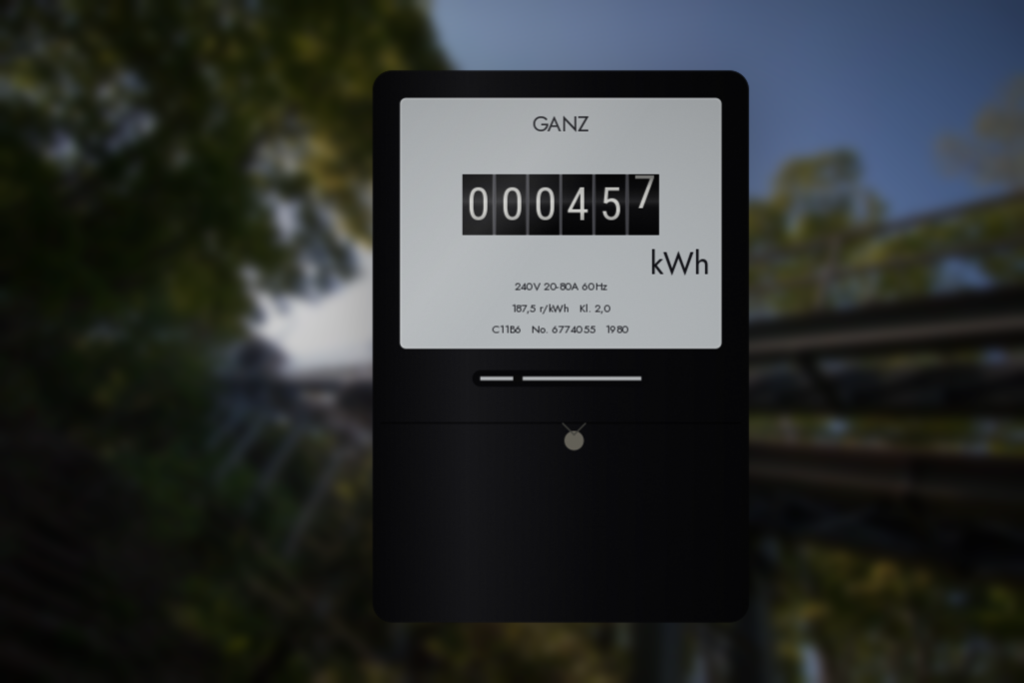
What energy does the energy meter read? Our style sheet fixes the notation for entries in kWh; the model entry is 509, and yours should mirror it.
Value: 457
